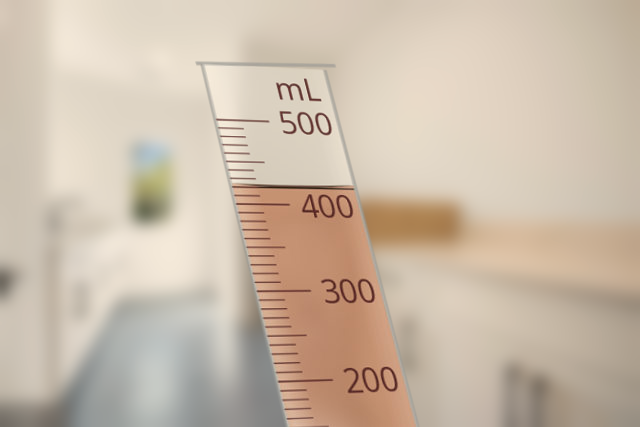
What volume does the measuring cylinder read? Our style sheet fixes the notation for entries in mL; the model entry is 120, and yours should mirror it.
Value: 420
